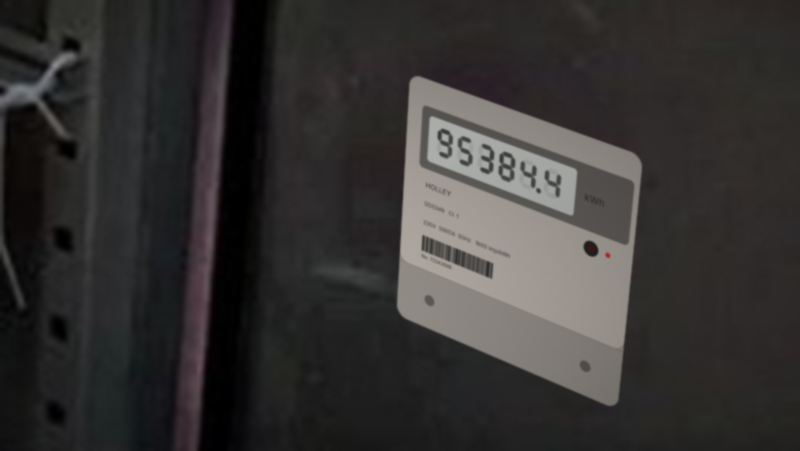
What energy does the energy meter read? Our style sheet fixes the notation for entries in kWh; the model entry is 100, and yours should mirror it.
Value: 95384.4
